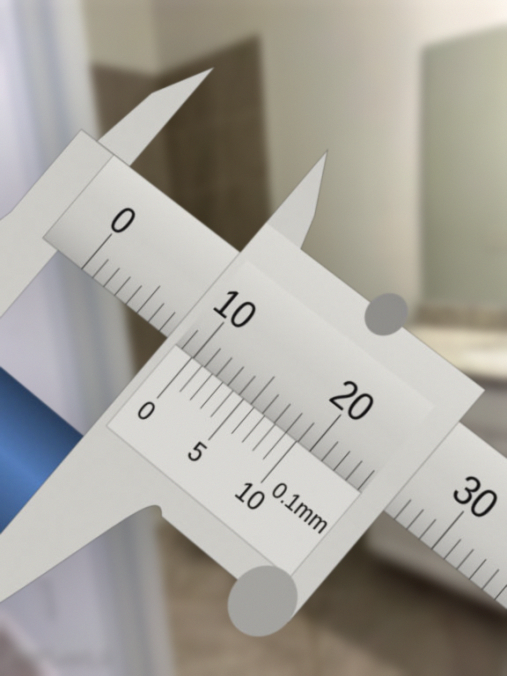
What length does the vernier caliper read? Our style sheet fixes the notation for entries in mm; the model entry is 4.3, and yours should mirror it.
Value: 9.9
